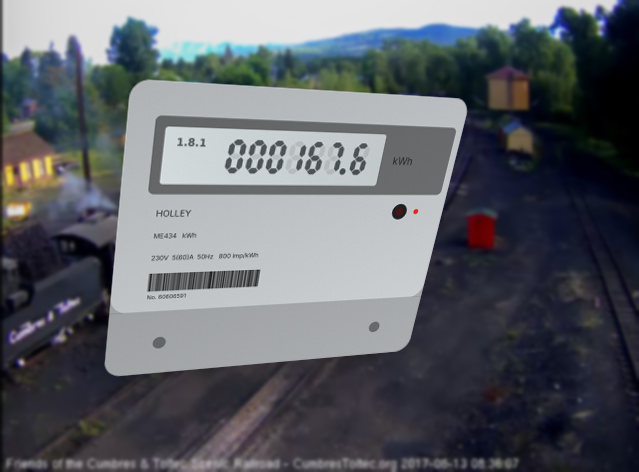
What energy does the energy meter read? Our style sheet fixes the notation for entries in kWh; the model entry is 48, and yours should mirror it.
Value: 167.6
